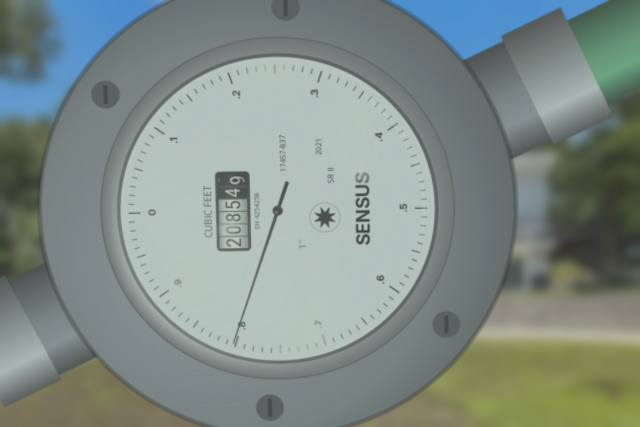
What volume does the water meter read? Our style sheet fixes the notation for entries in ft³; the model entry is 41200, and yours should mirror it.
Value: 208548.80
